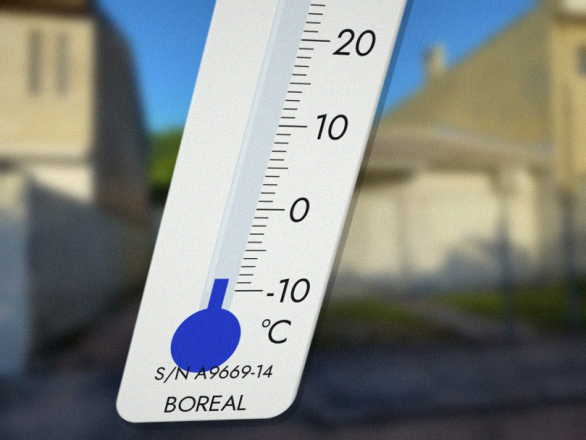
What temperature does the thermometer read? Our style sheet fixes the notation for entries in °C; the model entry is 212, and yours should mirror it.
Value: -8.5
